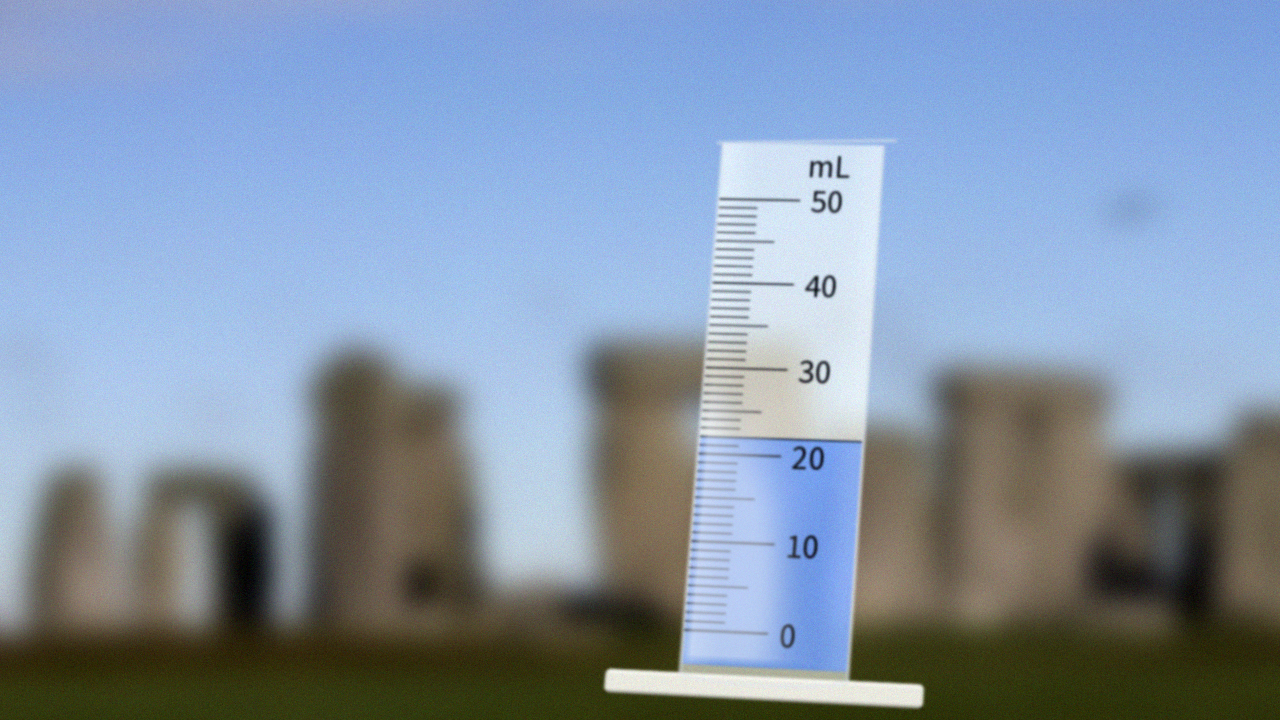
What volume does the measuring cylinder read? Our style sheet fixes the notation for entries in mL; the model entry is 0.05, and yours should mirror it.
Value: 22
